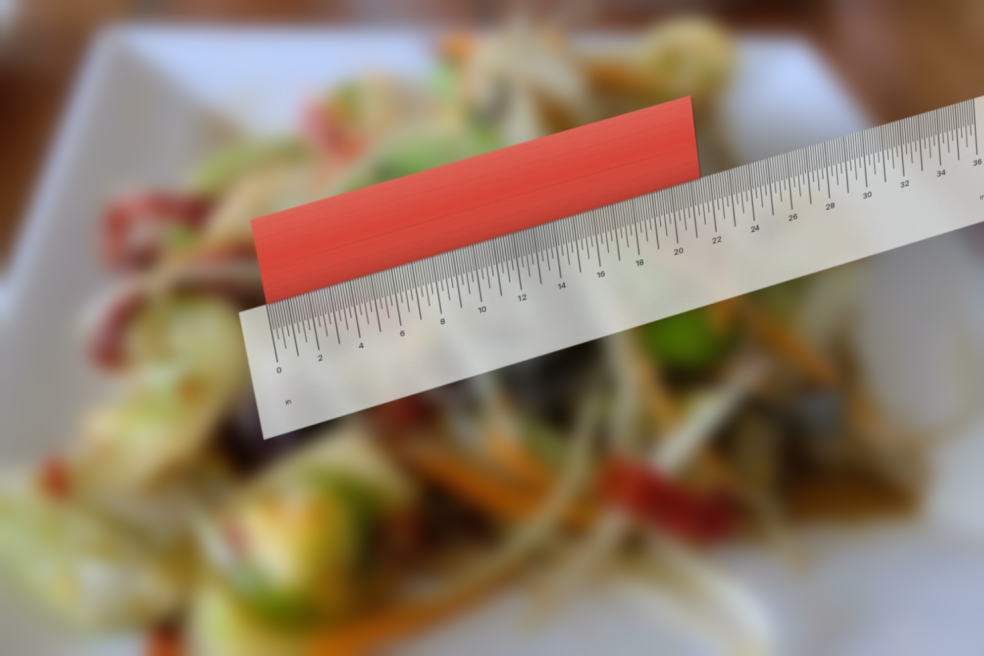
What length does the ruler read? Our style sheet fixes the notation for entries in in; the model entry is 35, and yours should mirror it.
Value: 21.5
